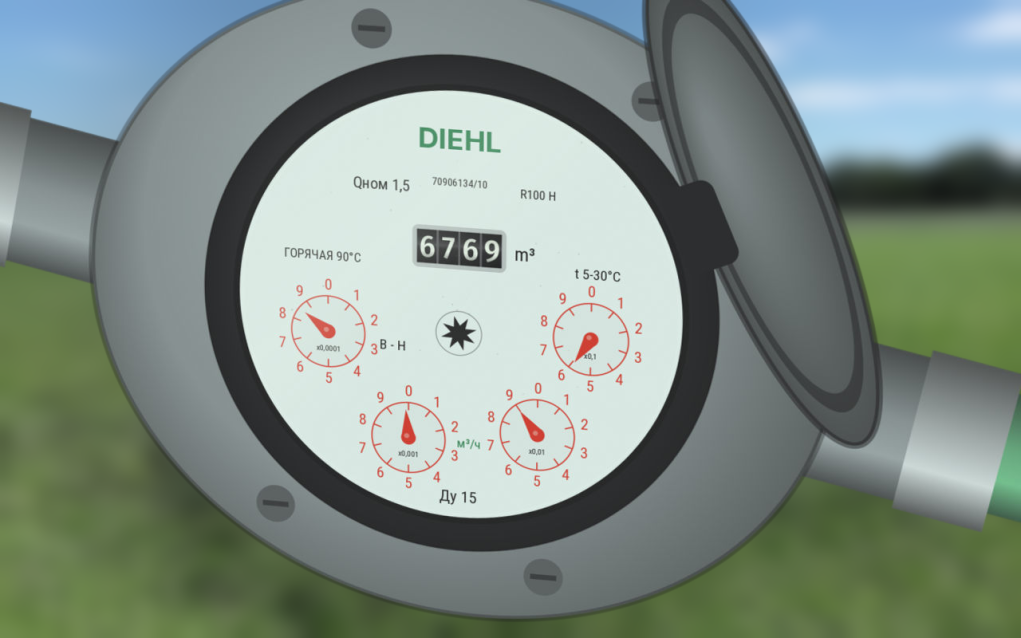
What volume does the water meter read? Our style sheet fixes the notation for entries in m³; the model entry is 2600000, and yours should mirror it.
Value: 6769.5898
